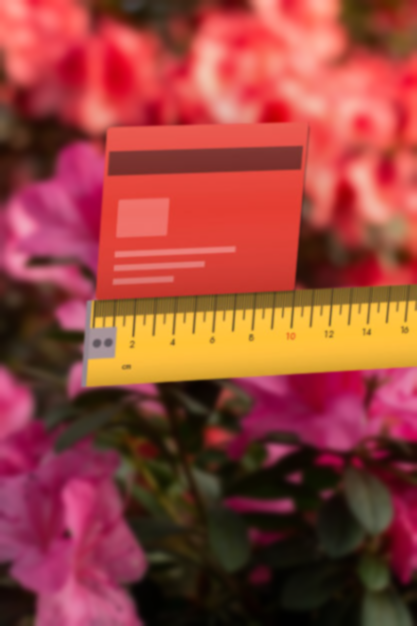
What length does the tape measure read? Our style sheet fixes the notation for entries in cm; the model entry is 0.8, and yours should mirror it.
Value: 10
